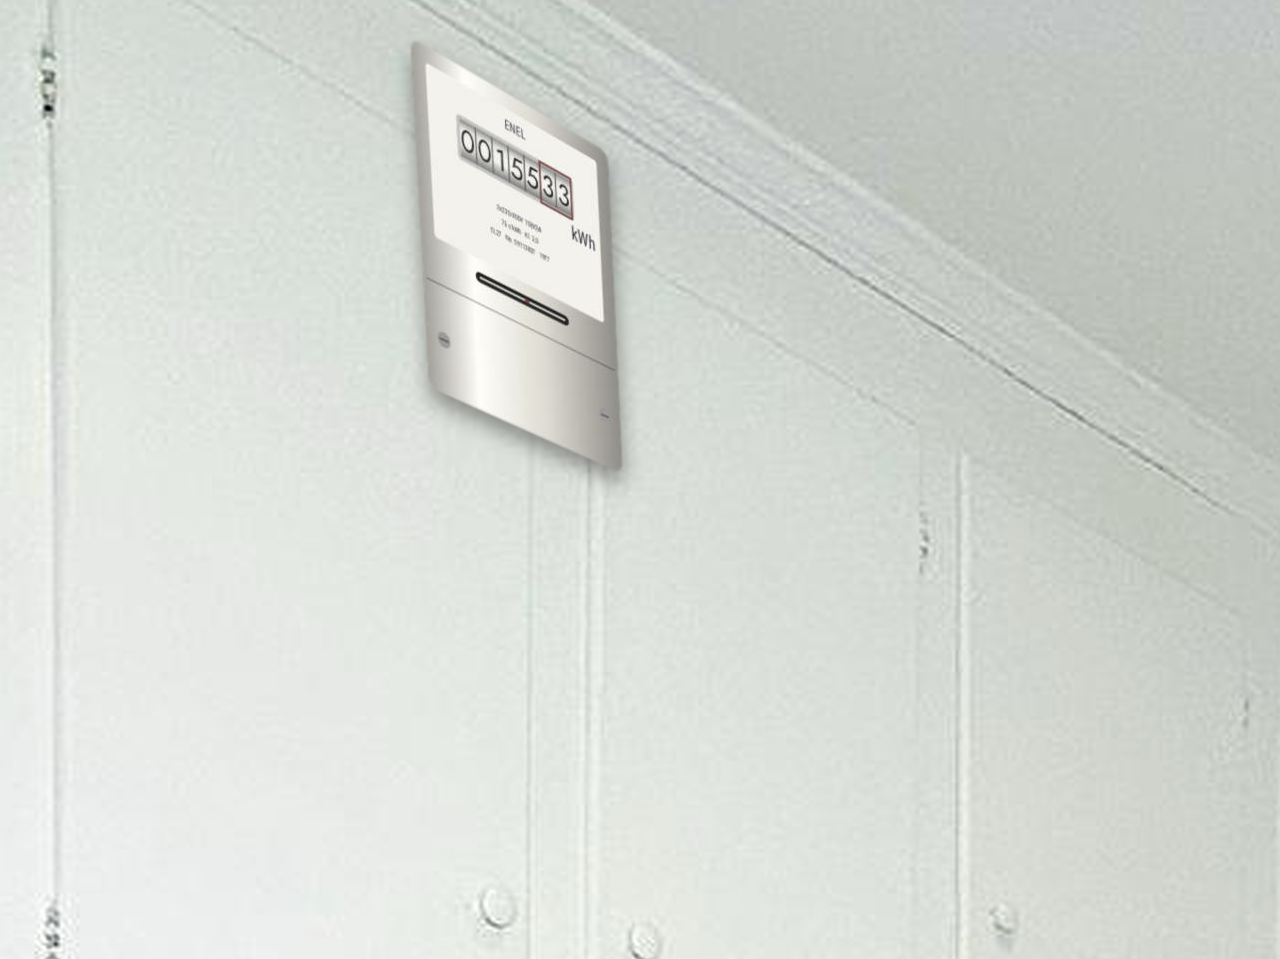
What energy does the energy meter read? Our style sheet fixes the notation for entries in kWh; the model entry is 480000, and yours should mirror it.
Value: 155.33
